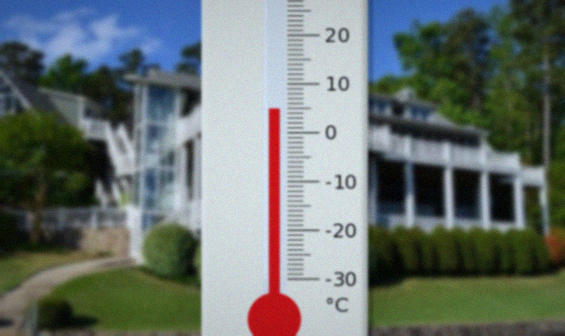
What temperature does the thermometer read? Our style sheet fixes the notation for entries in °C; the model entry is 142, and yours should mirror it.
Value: 5
